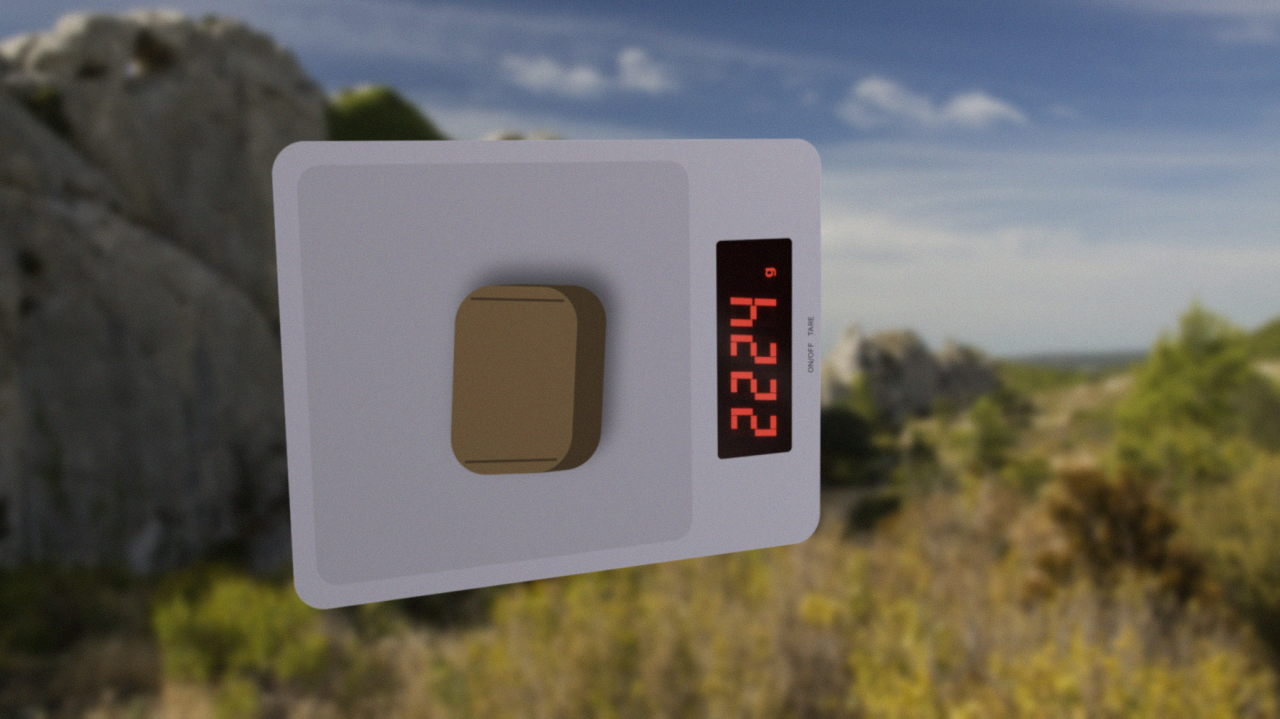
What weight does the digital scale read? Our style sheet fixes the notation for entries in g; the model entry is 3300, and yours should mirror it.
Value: 2224
